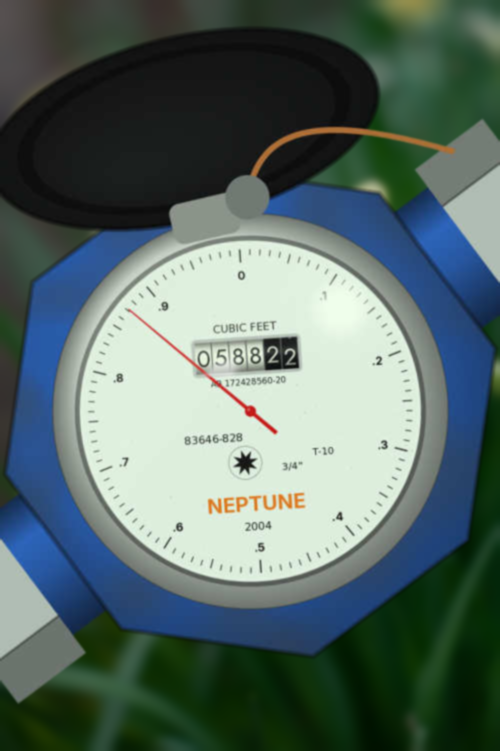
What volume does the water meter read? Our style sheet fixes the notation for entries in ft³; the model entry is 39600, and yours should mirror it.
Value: 58821.87
